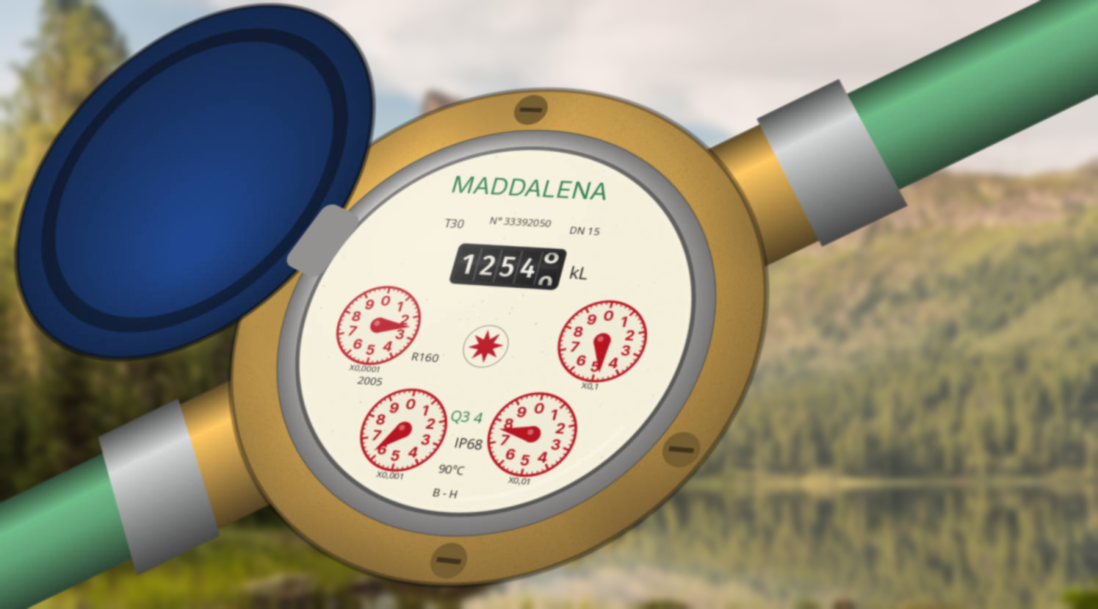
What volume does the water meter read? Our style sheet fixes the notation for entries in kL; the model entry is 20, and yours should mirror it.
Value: 12548.4762
